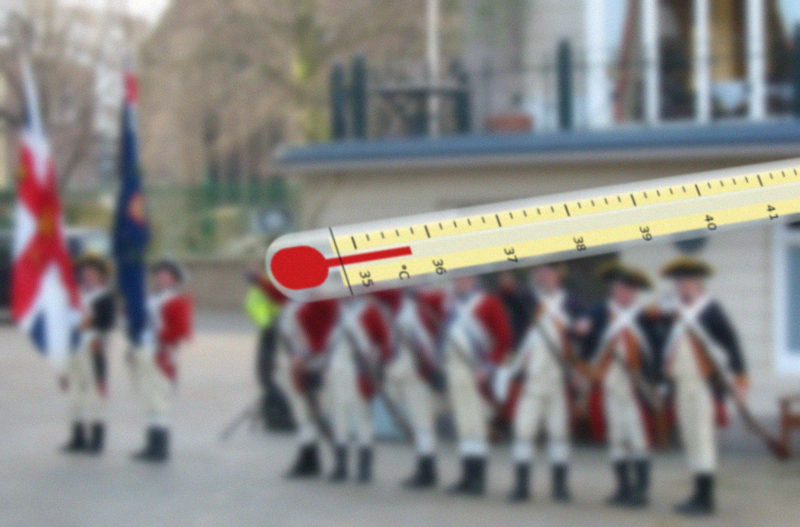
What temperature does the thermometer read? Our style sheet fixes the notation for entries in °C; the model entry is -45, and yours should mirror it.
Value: 35.7
